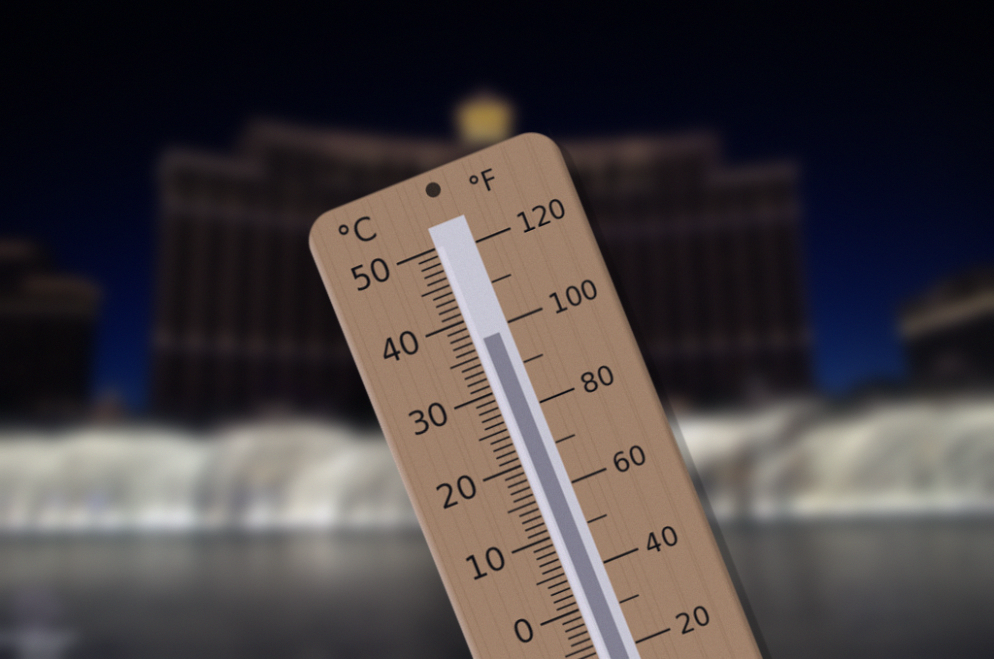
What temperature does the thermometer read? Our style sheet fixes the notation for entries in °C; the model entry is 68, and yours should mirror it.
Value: 37
